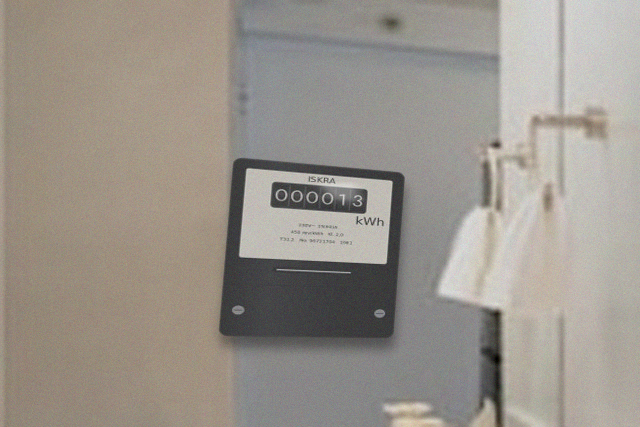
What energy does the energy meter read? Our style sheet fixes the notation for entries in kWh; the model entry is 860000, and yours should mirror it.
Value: 13
